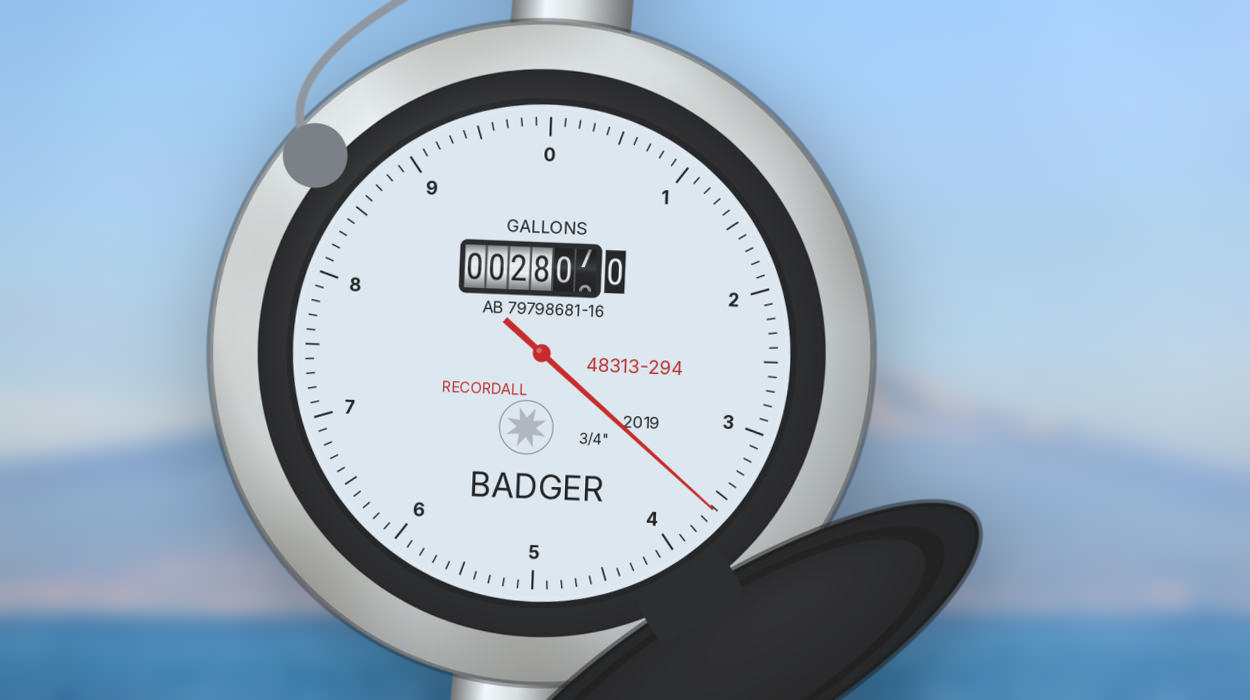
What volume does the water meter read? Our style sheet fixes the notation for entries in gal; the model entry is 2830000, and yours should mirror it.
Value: 28073.6
